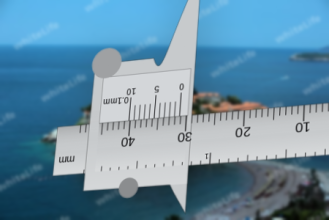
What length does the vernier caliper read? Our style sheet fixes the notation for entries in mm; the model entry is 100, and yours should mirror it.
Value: 31.2
